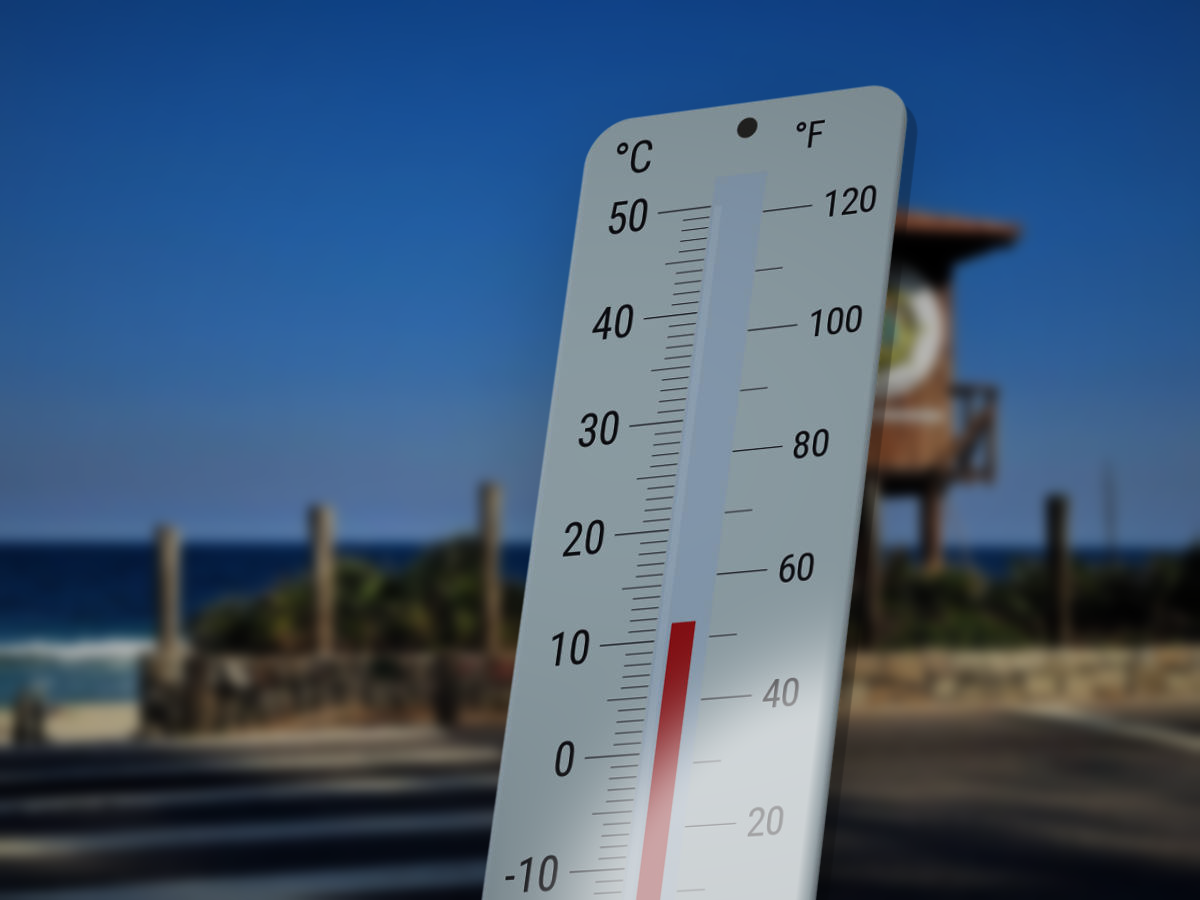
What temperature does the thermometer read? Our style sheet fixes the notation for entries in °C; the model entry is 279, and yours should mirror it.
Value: 11.5
